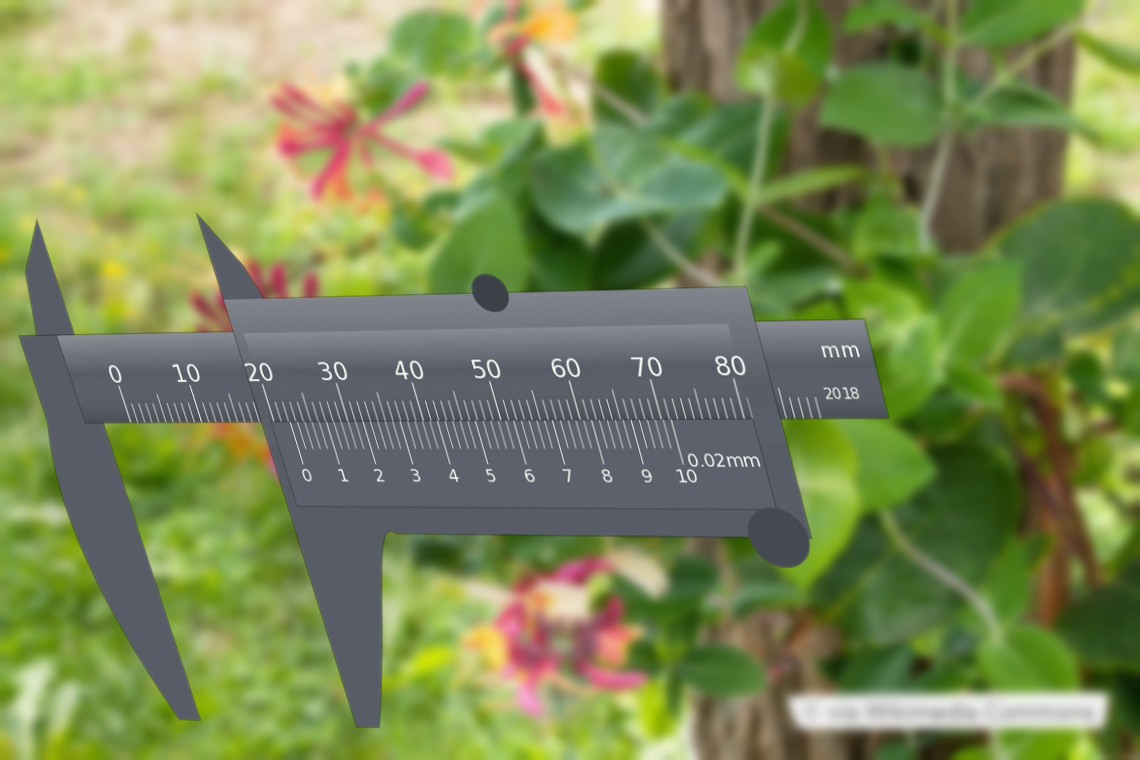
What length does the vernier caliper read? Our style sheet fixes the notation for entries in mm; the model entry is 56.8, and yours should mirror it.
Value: 22.2
